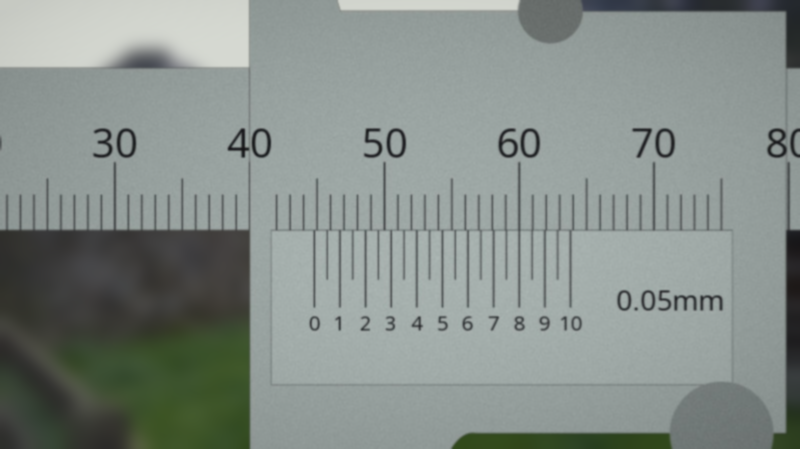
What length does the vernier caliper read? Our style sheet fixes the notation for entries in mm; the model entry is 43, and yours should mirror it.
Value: 44.8
